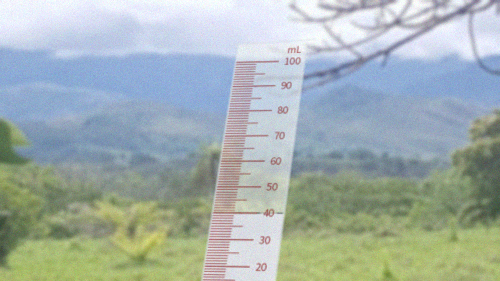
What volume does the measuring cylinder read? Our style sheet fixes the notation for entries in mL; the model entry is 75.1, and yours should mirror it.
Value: 40
